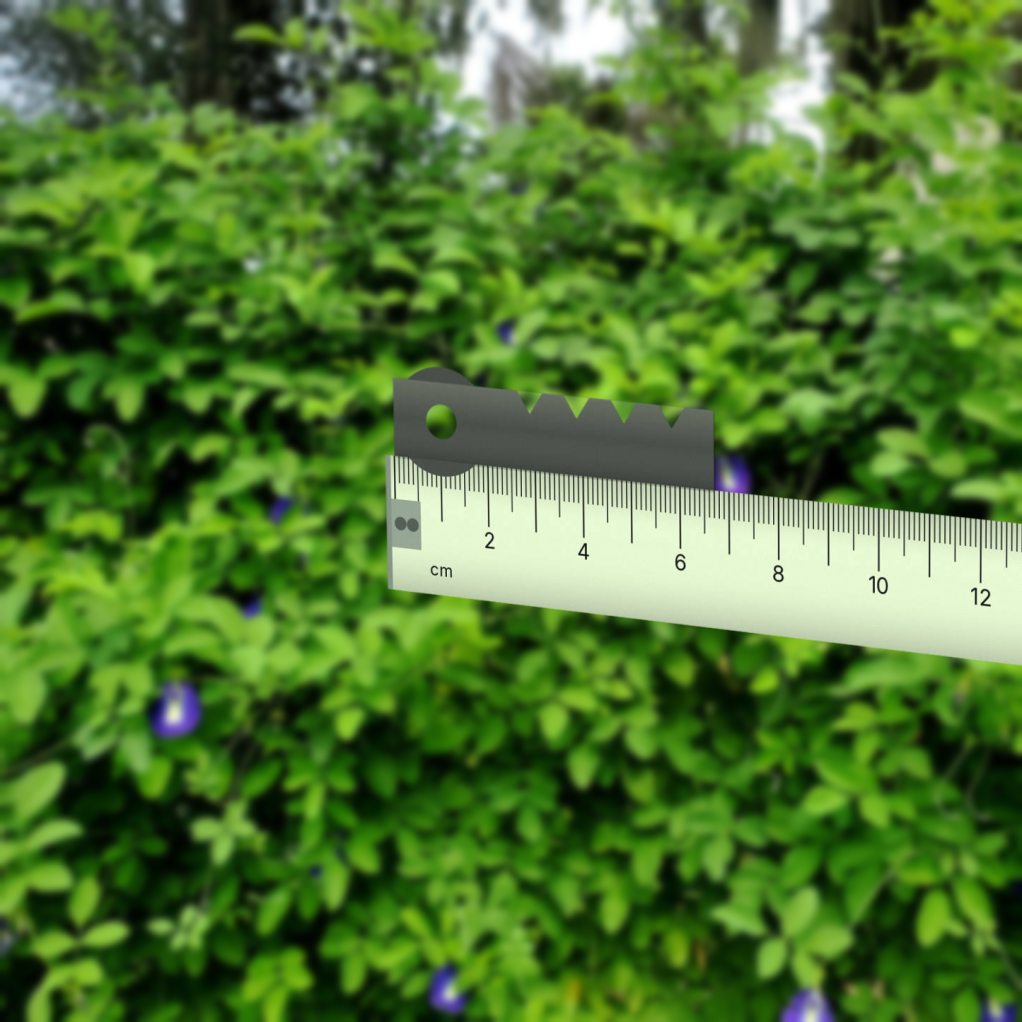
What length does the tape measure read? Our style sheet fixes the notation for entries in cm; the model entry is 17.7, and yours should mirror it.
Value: 6.7
